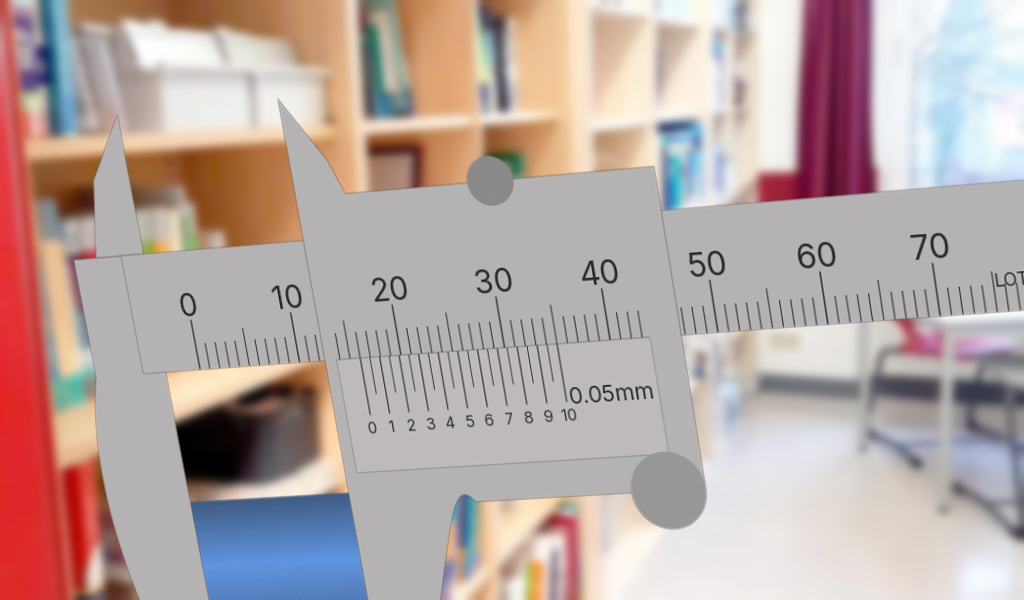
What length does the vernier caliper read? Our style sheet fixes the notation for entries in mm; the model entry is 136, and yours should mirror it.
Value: 16.0
